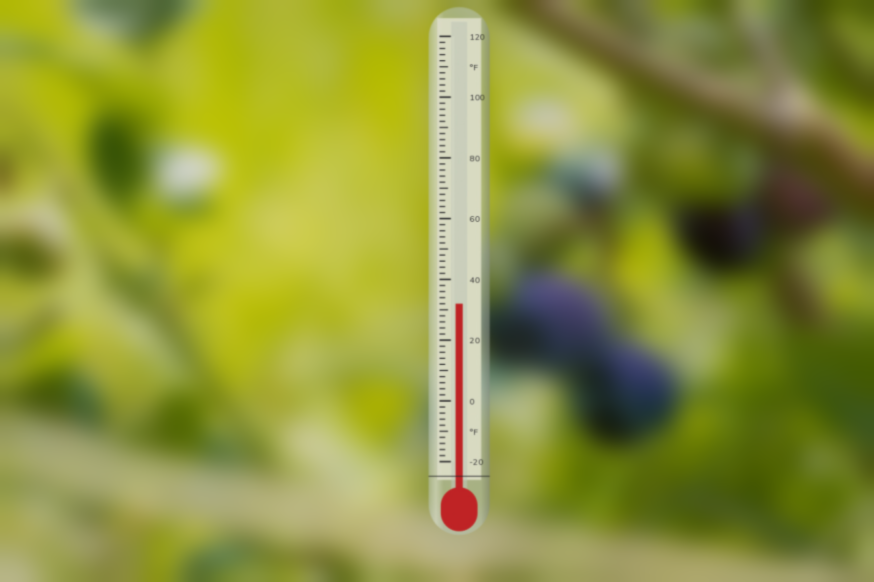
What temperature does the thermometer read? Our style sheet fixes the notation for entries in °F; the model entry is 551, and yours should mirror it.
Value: 32
